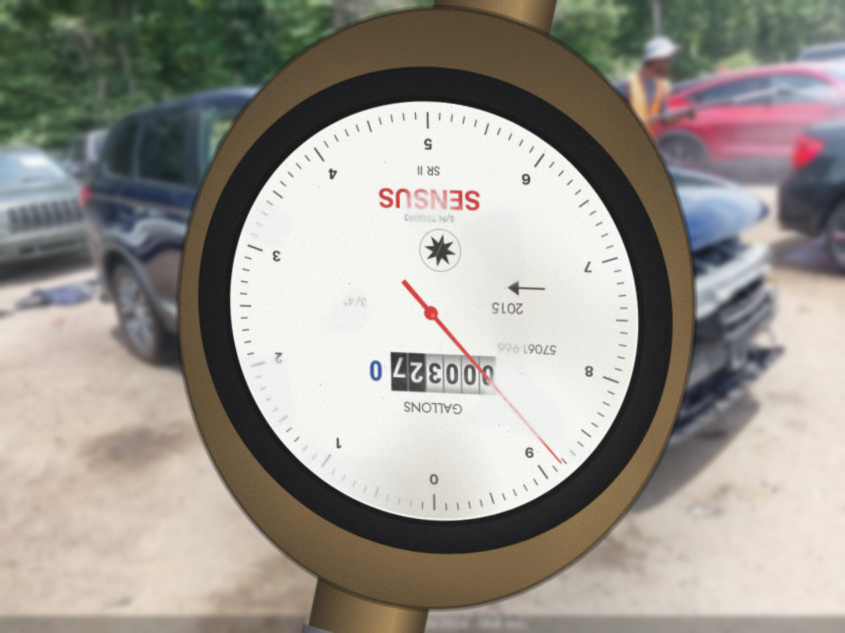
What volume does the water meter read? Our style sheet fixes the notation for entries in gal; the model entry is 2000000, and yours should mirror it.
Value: 3268.8
